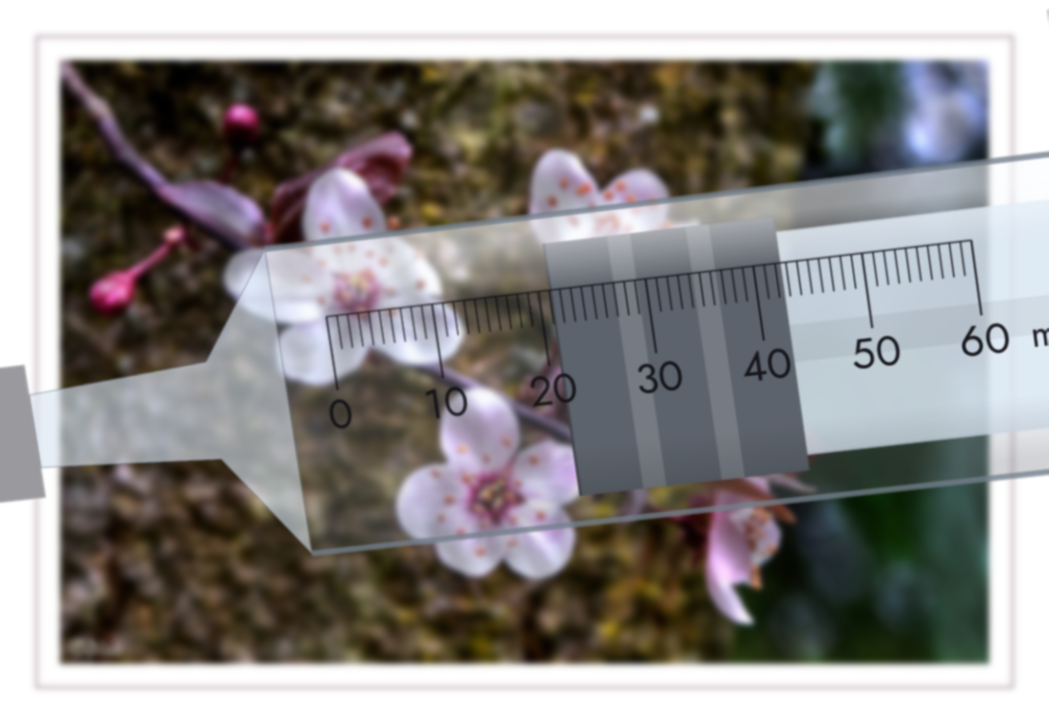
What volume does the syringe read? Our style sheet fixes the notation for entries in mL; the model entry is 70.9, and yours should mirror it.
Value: 21
